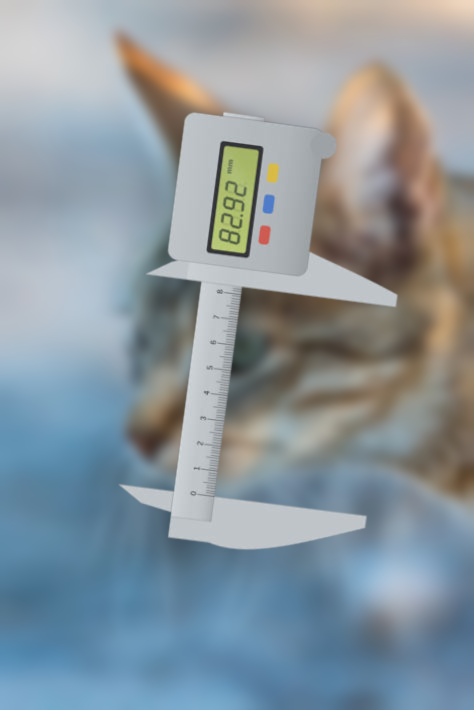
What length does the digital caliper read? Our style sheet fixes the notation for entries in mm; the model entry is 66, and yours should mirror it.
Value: 82.92
